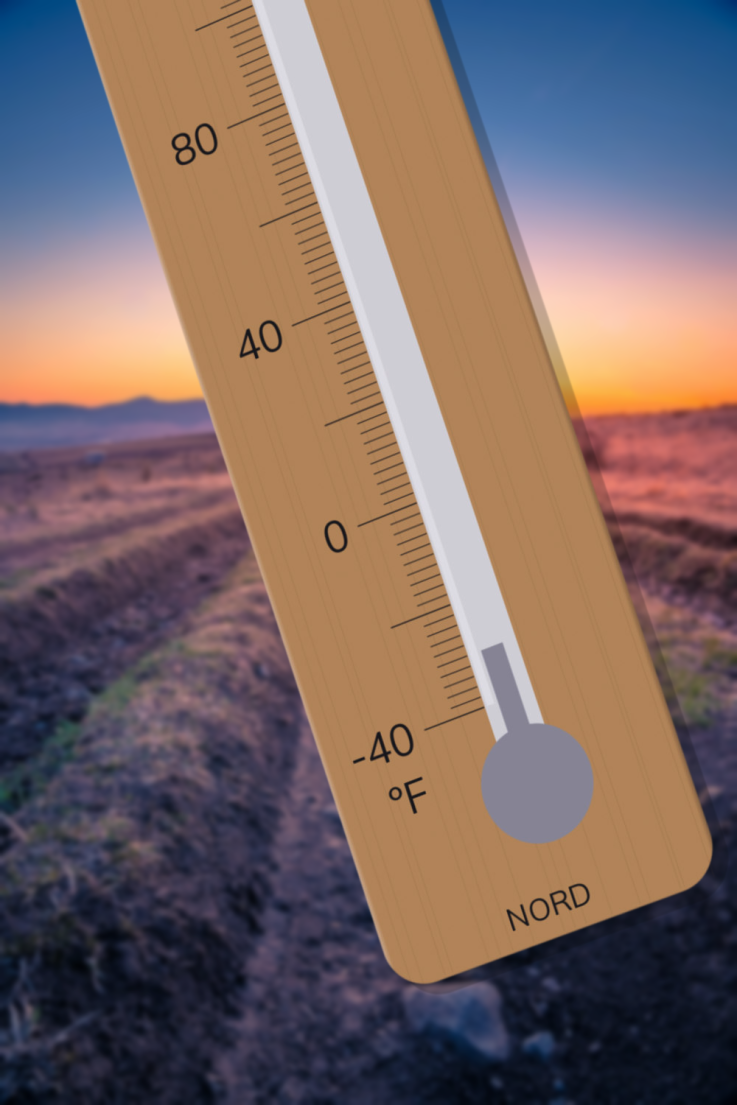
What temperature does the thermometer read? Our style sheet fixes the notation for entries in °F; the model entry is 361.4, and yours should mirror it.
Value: -30
